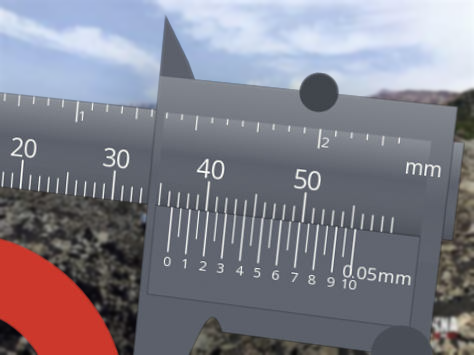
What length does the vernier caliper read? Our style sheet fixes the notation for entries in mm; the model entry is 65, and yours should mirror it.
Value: 36.4
